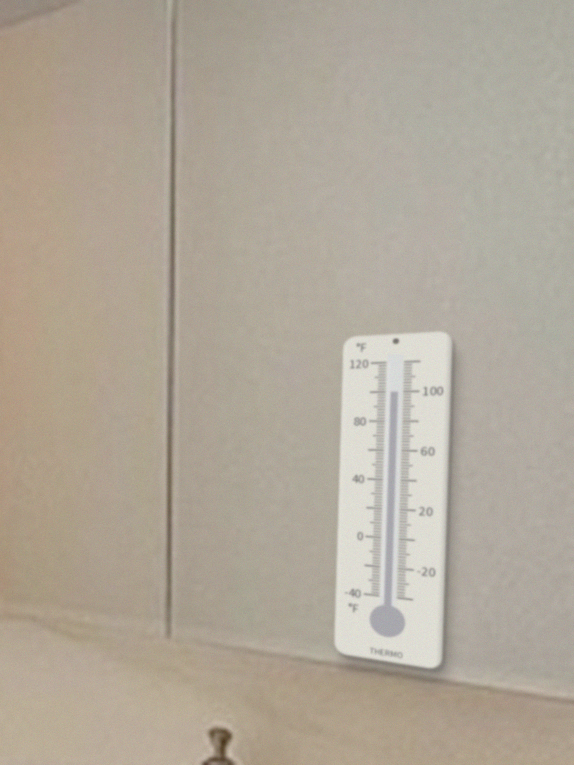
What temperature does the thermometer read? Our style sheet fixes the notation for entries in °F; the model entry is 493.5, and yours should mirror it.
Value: 100
